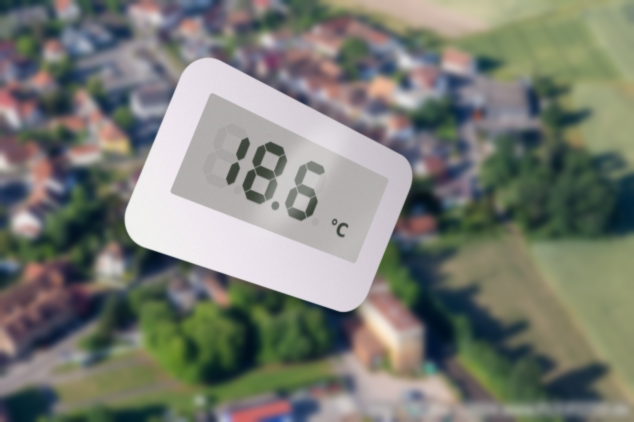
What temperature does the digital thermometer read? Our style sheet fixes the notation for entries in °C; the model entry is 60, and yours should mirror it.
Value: 18.6
